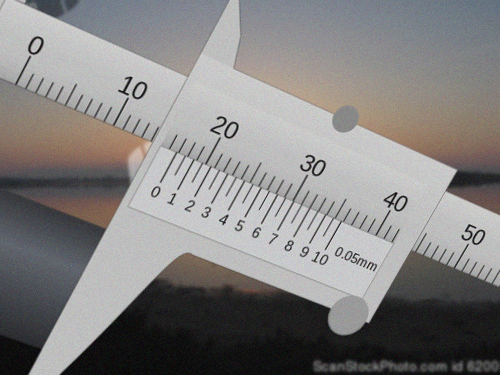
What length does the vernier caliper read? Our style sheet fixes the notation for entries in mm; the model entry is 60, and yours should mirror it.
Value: 16.8
